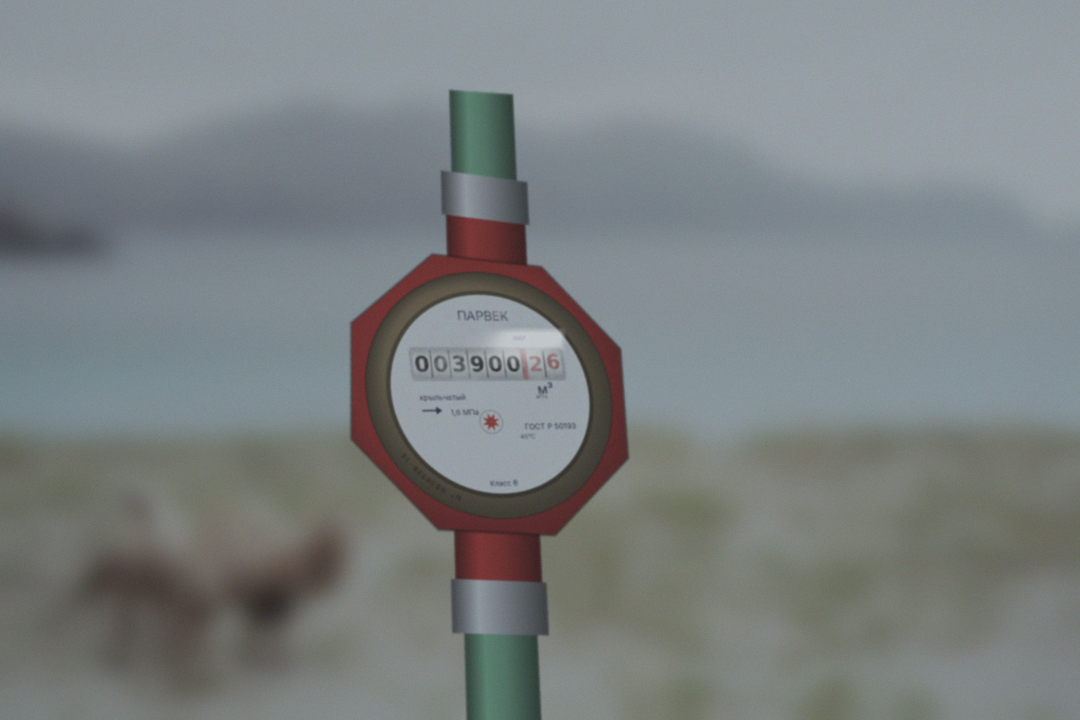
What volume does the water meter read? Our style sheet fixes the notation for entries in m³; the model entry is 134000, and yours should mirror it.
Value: 3900.26
